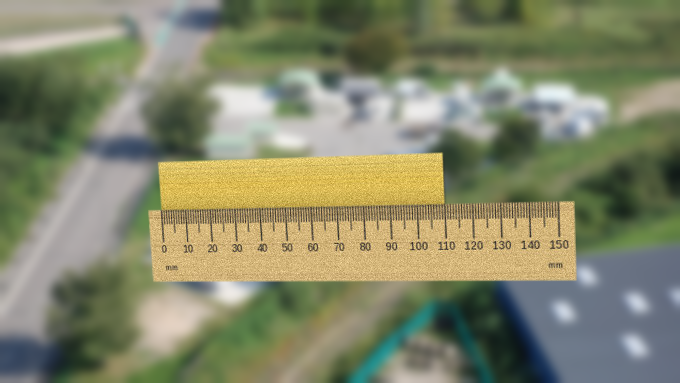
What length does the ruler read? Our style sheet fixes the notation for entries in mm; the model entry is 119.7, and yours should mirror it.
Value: 110
